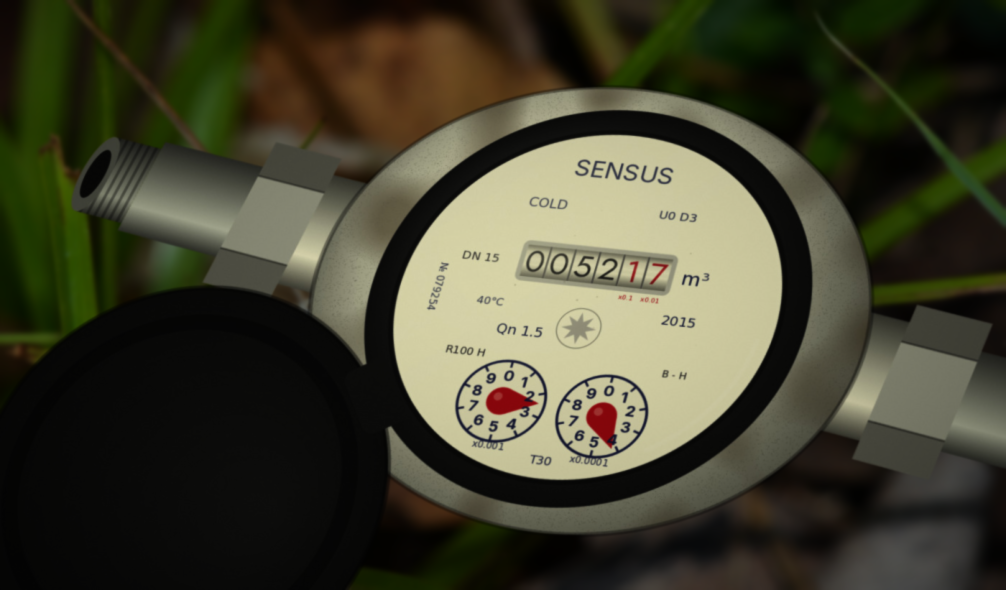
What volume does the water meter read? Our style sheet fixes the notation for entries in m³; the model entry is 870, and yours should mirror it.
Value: 52.1724
